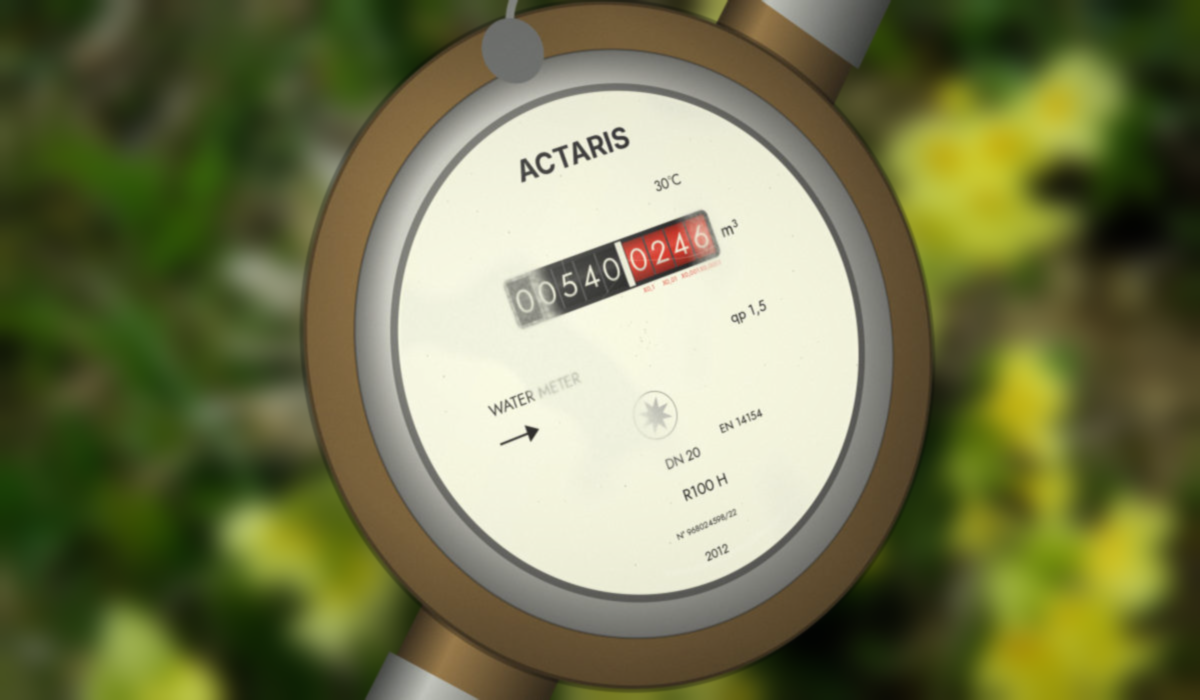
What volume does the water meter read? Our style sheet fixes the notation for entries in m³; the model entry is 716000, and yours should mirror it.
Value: 540.0246
